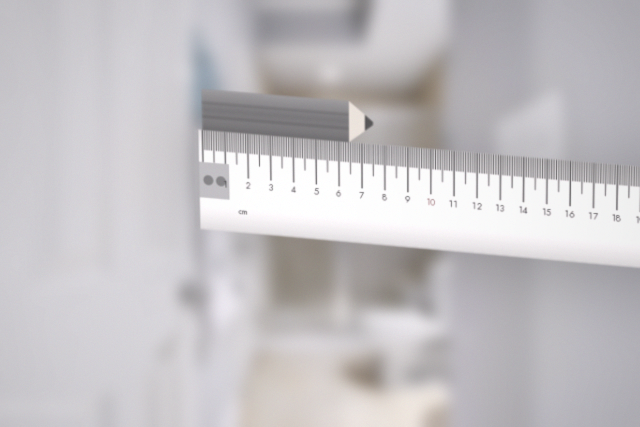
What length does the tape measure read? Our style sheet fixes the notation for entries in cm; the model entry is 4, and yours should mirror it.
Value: 7.5
